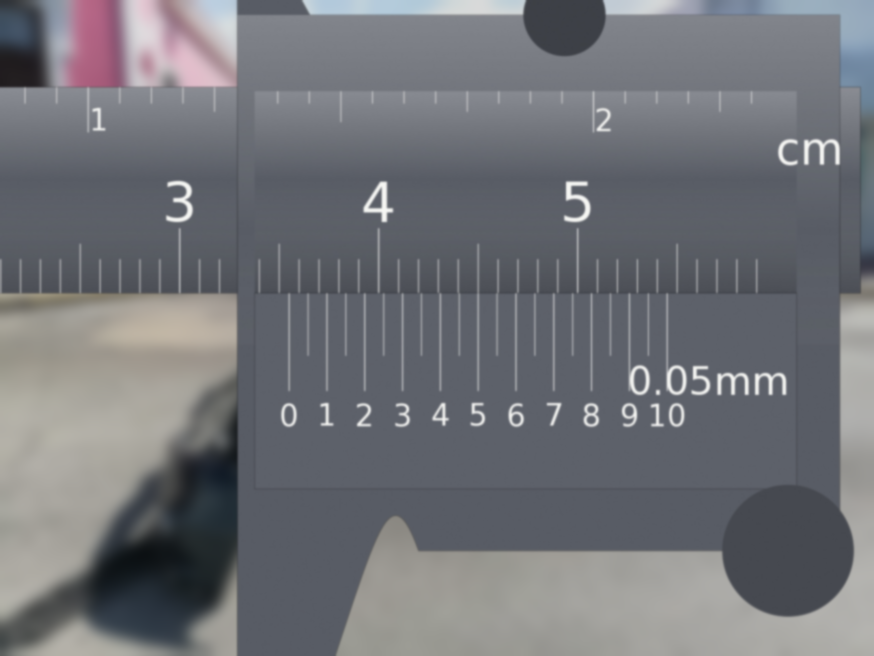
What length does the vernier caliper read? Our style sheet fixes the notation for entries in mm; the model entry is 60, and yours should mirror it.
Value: 35.5
